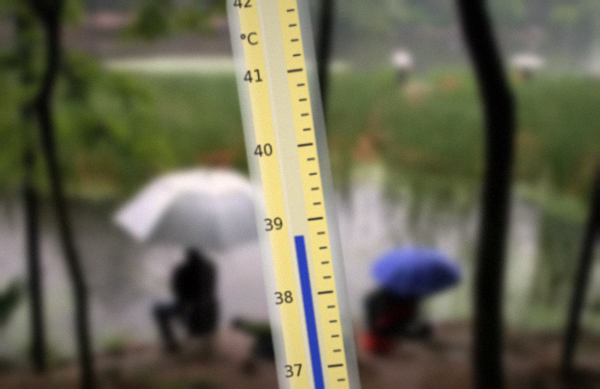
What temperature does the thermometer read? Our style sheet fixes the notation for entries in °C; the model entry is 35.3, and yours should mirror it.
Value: 38.8
